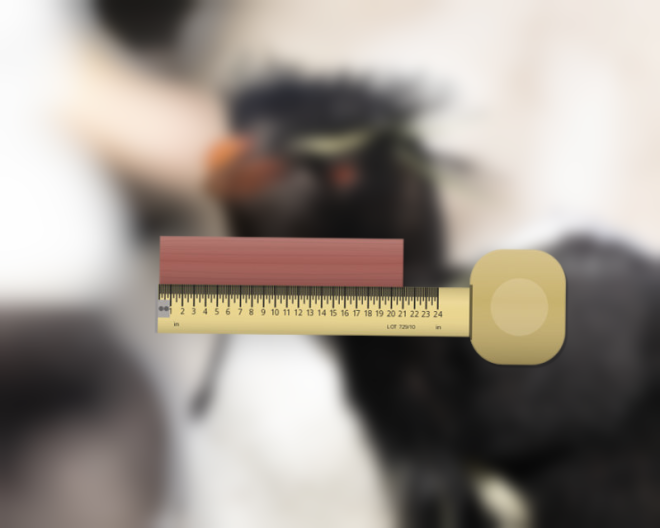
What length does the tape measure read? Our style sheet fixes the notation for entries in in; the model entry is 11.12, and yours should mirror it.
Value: 21
